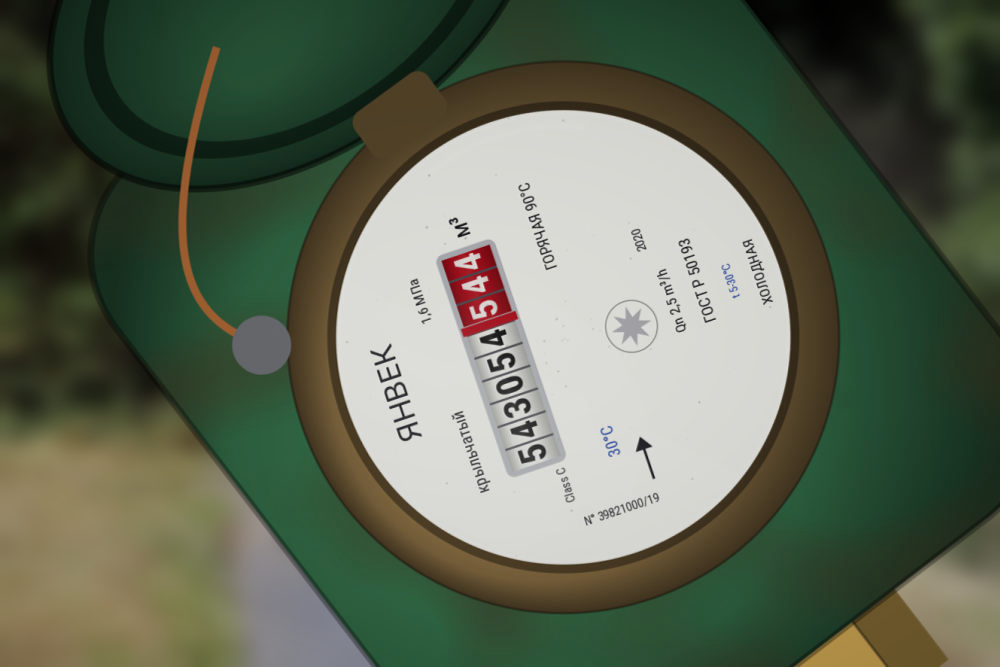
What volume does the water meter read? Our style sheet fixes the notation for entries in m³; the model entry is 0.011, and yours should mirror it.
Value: 543054.544
